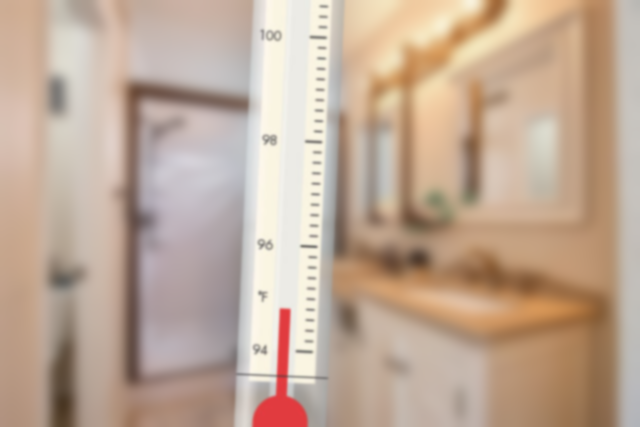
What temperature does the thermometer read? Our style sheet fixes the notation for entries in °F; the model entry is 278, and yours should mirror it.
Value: 94.8
